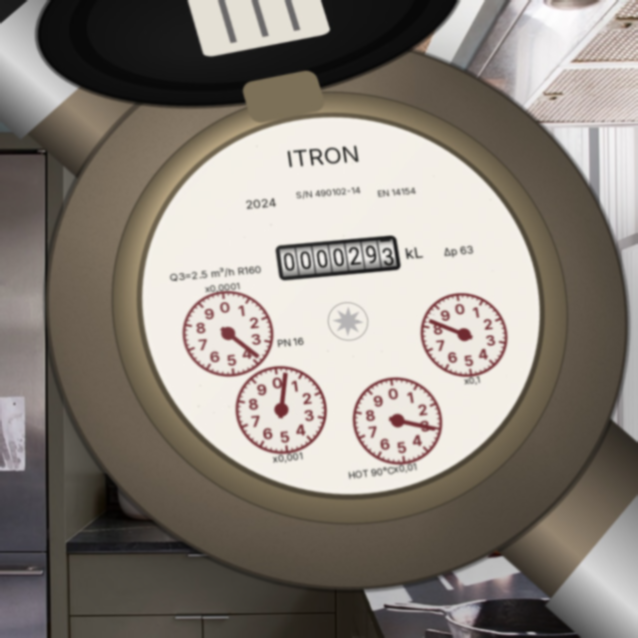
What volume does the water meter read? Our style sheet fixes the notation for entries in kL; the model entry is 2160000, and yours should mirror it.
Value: 292.8303
